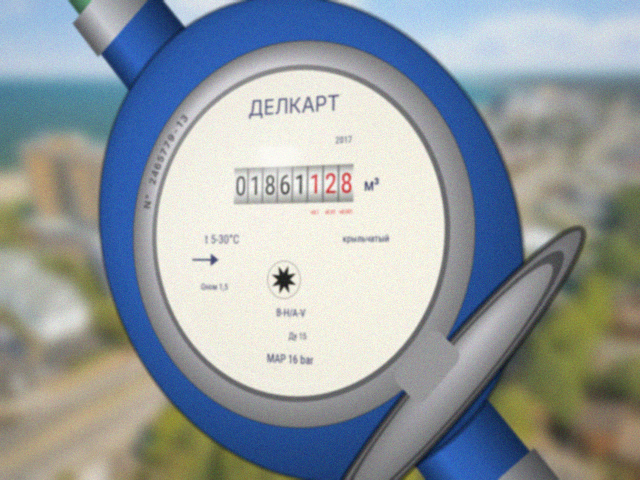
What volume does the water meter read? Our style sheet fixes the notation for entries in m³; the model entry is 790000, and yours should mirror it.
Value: 1861.128
